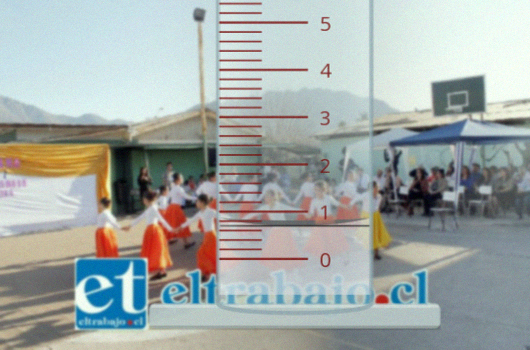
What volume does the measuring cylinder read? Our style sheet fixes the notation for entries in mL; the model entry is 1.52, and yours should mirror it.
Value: 0.7
